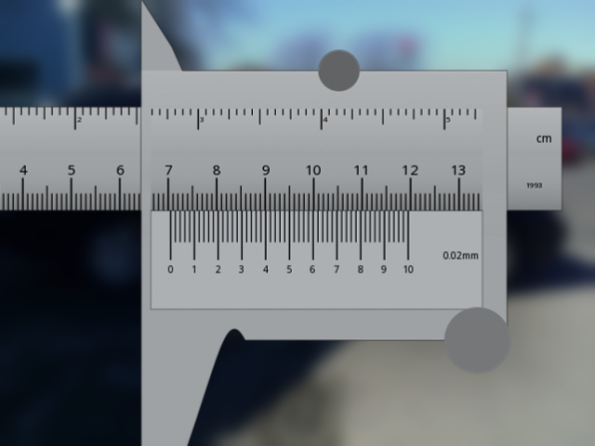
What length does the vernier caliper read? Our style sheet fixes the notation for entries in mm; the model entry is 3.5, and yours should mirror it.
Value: 70.5
